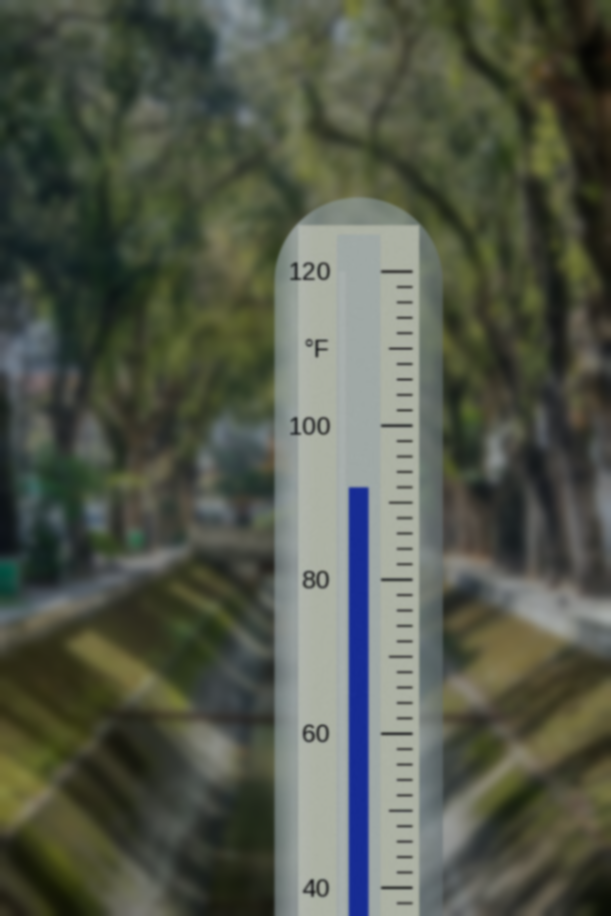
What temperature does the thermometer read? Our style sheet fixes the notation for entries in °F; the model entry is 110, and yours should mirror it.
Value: 92
